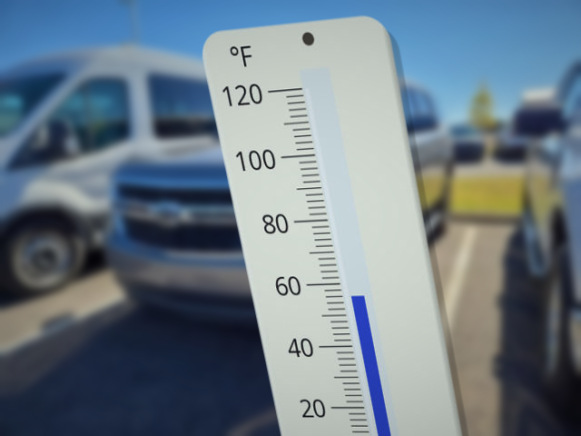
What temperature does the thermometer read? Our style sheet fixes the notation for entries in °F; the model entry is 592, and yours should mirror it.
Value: 56
